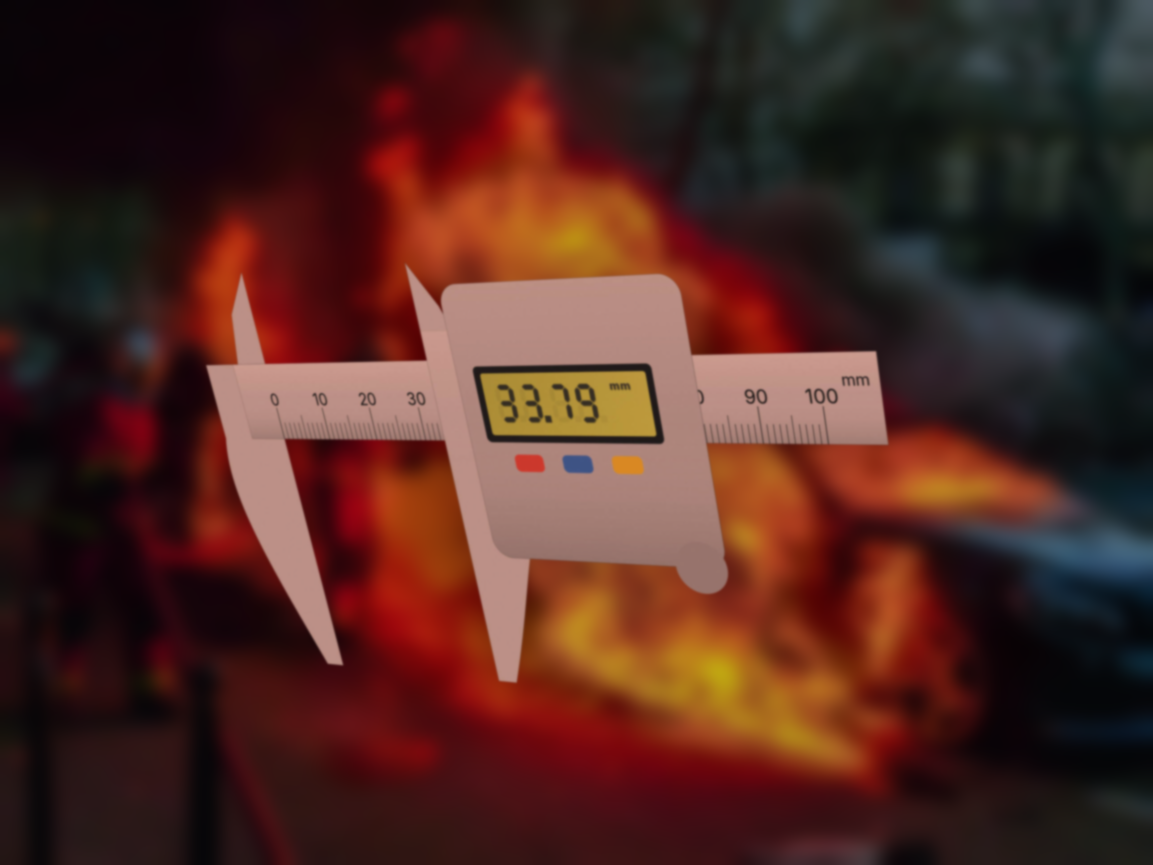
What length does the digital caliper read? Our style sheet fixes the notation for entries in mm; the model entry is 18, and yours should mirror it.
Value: 33.79
